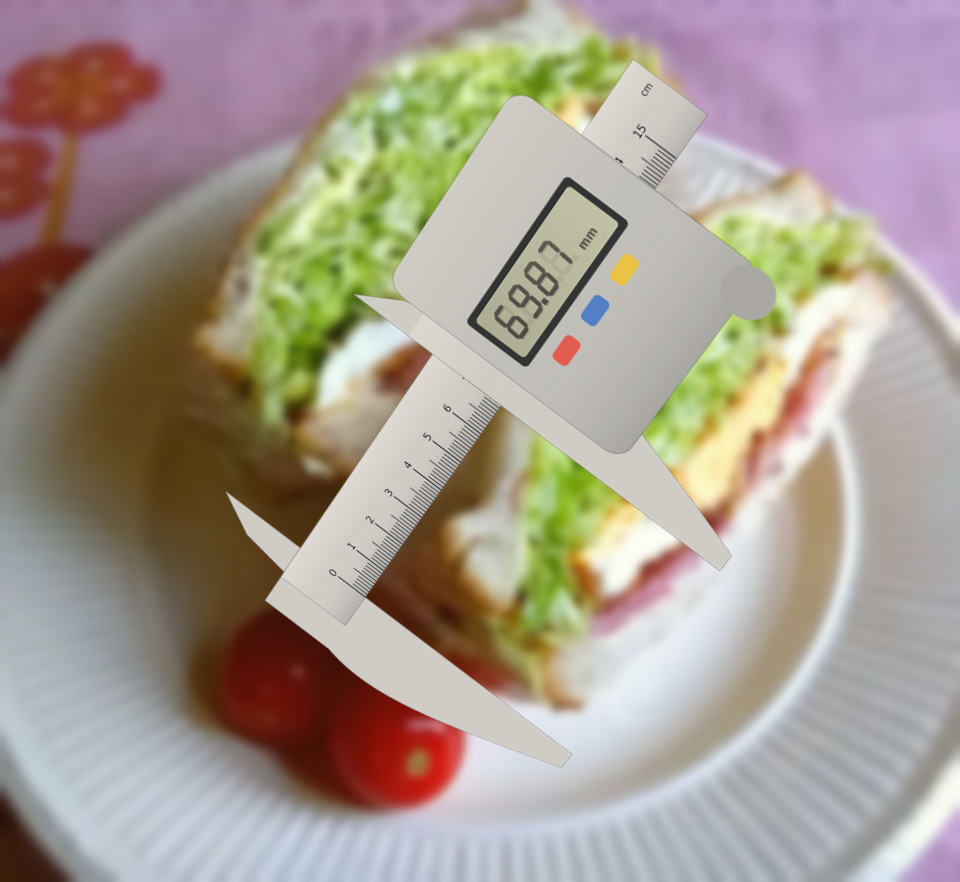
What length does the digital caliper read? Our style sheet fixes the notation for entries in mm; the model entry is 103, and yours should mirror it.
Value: 69.87
